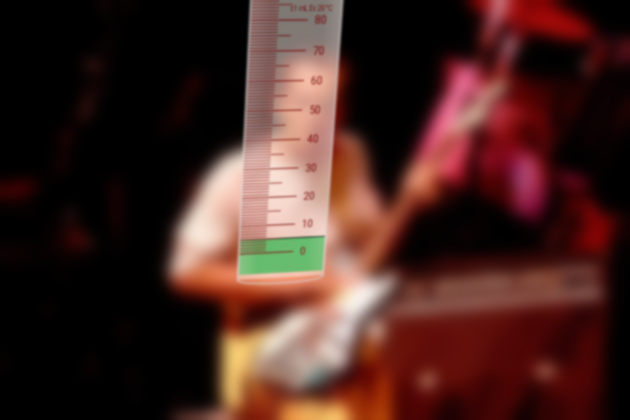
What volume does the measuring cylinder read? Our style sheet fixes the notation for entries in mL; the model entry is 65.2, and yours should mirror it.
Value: 5
